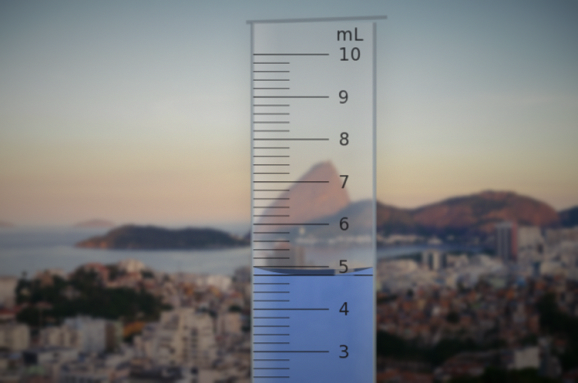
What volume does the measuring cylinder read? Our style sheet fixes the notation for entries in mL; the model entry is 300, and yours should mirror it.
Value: 4.8
